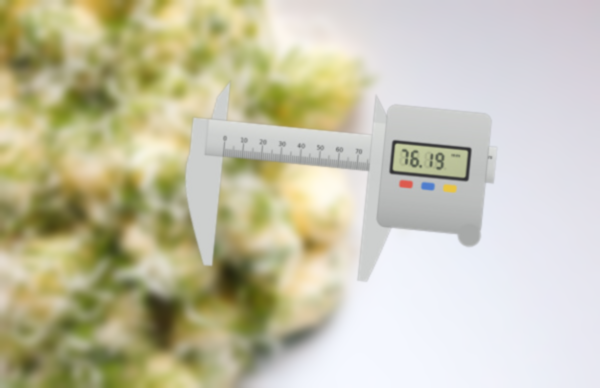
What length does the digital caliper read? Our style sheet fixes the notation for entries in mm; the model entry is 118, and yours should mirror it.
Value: 76.19
